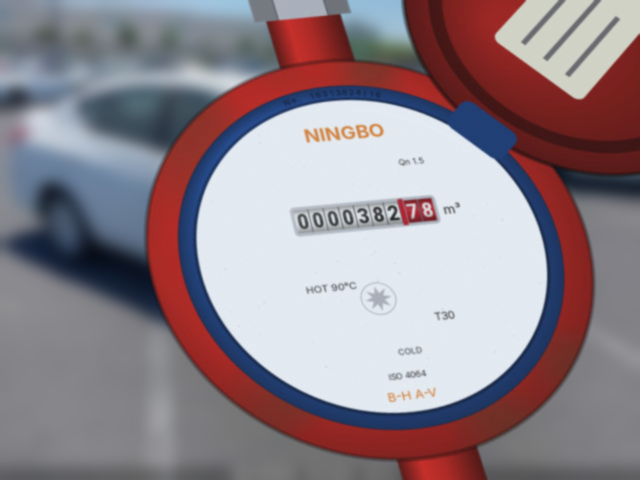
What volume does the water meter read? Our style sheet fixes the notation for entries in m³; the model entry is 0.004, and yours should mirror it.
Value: 382.78
